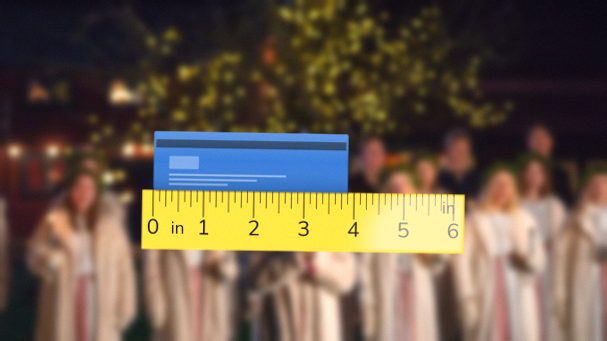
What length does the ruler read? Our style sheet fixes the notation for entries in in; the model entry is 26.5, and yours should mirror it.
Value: 3.875
